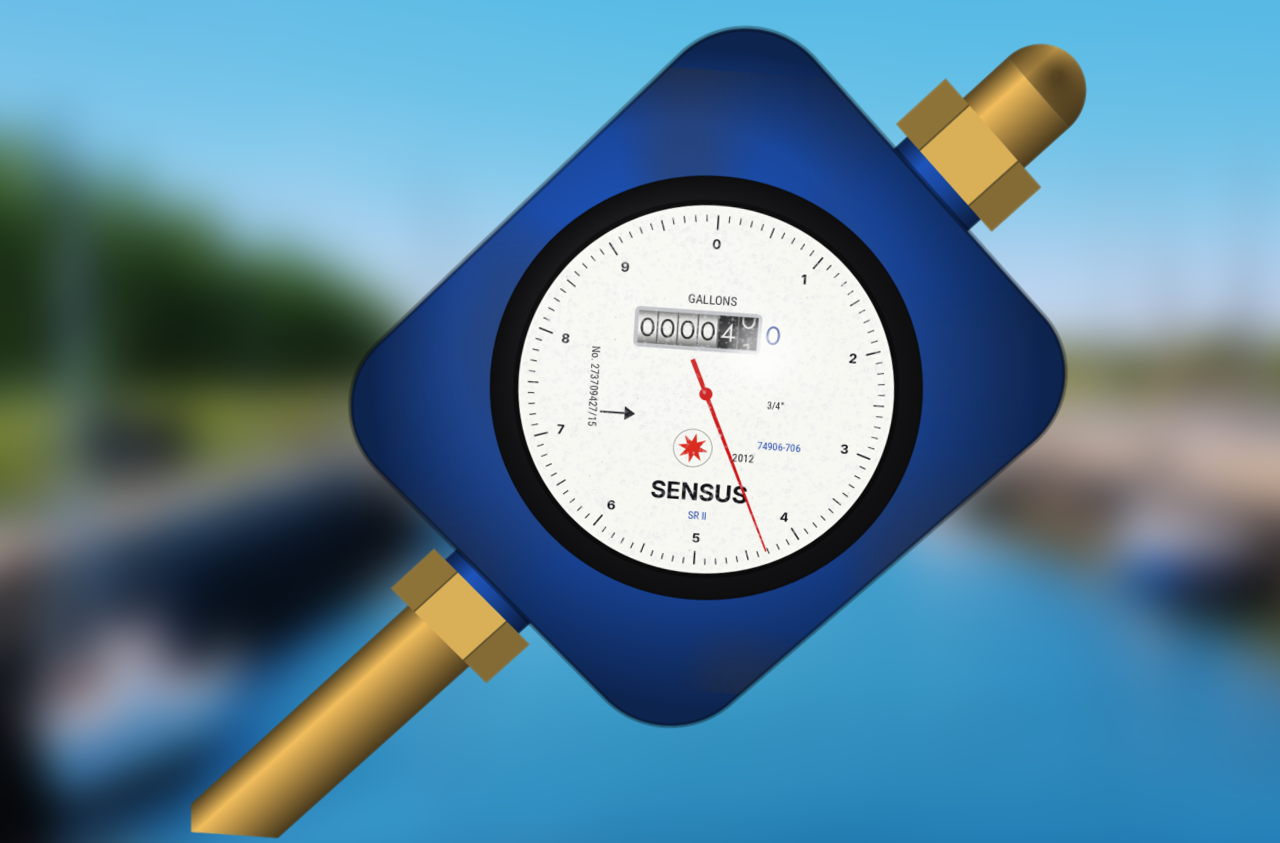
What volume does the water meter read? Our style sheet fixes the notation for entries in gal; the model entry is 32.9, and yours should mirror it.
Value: 404.3
